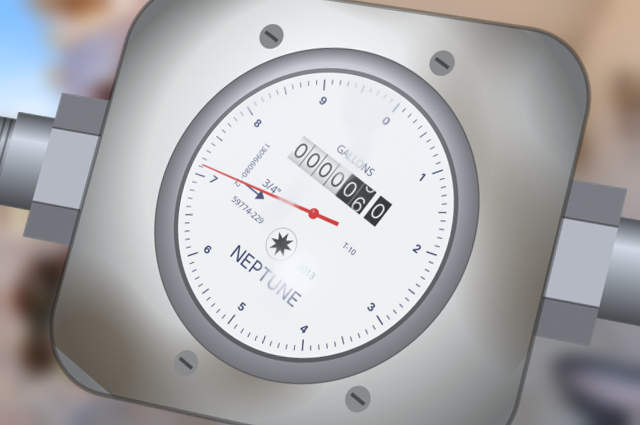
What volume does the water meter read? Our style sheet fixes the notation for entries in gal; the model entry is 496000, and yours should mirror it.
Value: 57.1
